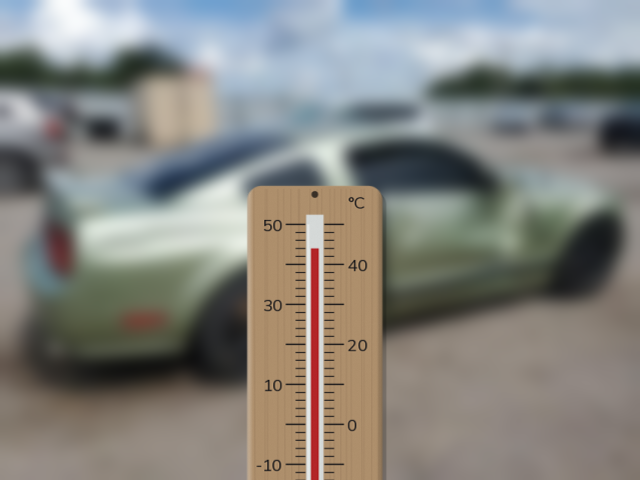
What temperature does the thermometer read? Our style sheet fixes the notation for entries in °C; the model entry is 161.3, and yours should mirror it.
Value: 44
